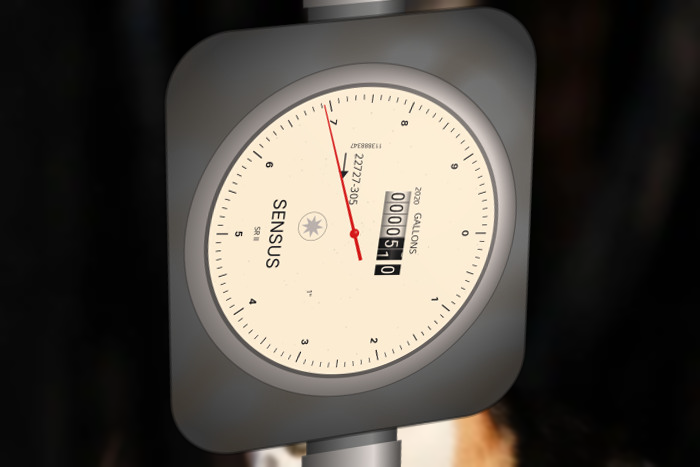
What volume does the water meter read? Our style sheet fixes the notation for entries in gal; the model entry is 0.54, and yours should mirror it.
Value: 506.9
